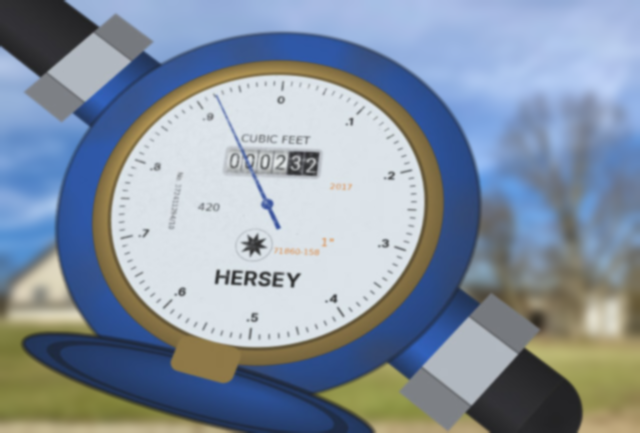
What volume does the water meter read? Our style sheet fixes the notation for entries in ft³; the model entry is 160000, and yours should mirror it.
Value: 231.92
